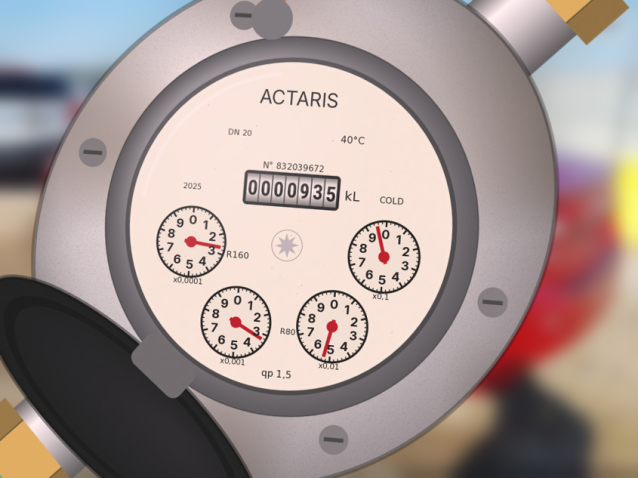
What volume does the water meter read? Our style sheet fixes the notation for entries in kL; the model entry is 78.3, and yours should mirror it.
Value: 934.9532
